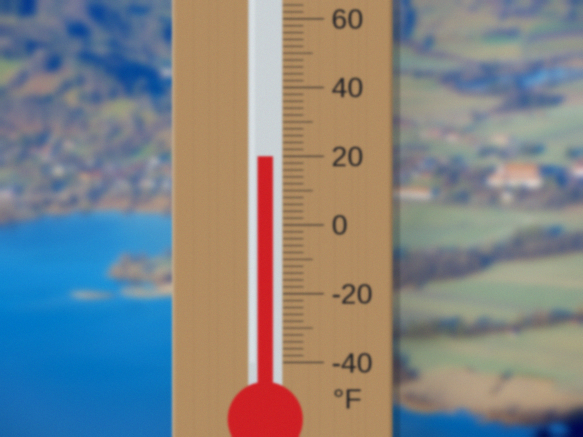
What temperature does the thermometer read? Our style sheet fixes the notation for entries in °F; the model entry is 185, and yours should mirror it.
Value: 20
